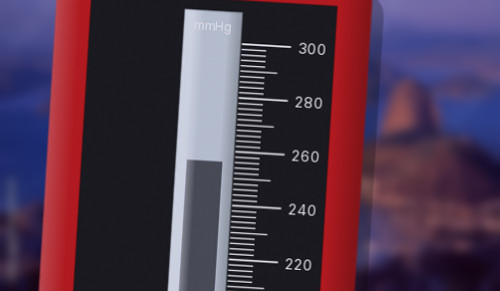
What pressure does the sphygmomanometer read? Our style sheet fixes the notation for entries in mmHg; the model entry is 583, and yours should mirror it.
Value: 256
